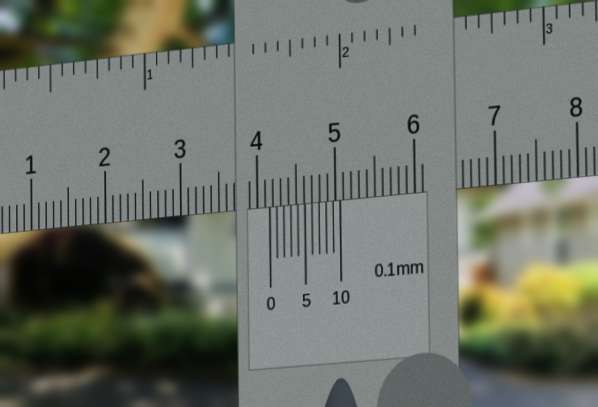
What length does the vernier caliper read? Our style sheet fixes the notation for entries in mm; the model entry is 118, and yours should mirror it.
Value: 41.6
